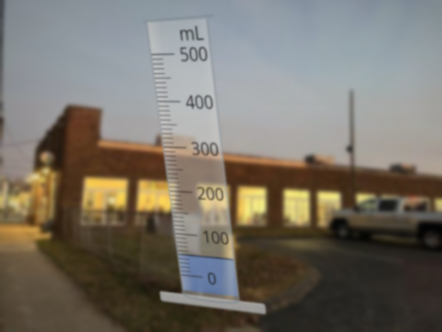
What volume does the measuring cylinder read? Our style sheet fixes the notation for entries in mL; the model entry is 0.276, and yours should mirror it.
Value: 50
